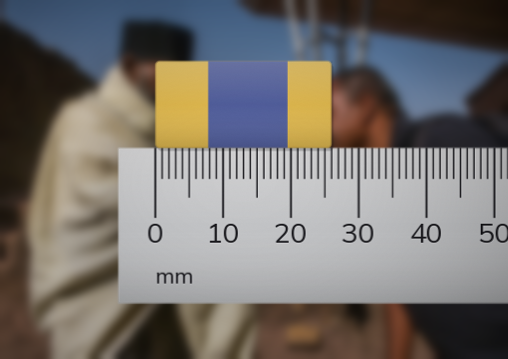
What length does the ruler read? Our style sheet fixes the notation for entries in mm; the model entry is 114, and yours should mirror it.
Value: 26
